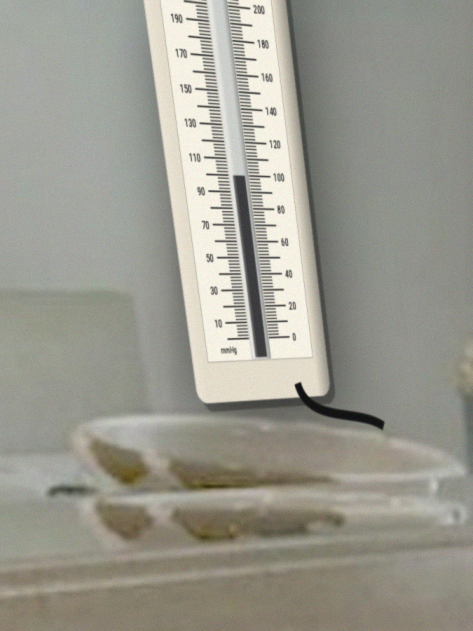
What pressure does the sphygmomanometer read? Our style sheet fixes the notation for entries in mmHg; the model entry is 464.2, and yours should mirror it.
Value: 100
